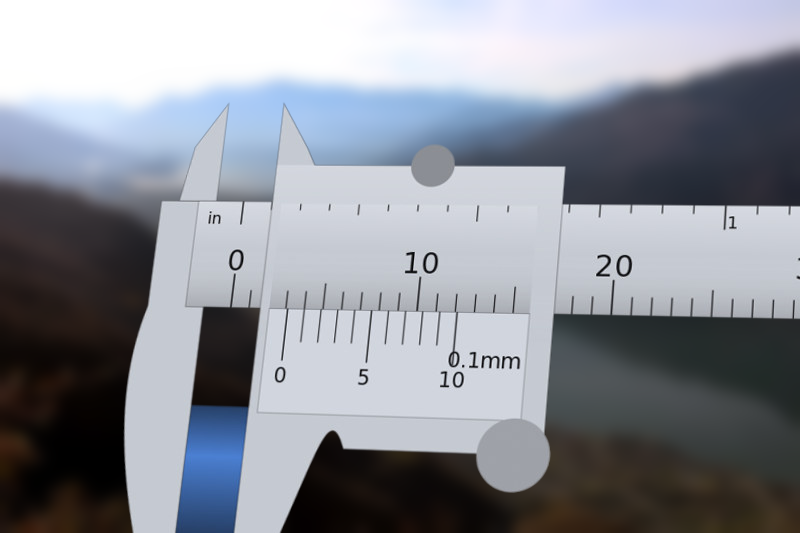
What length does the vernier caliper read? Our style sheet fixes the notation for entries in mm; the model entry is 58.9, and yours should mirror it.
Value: 3.1
